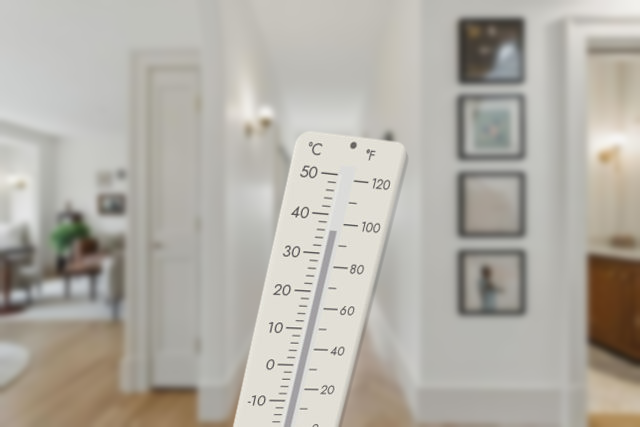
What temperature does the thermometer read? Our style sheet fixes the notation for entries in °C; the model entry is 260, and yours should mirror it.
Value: 36
